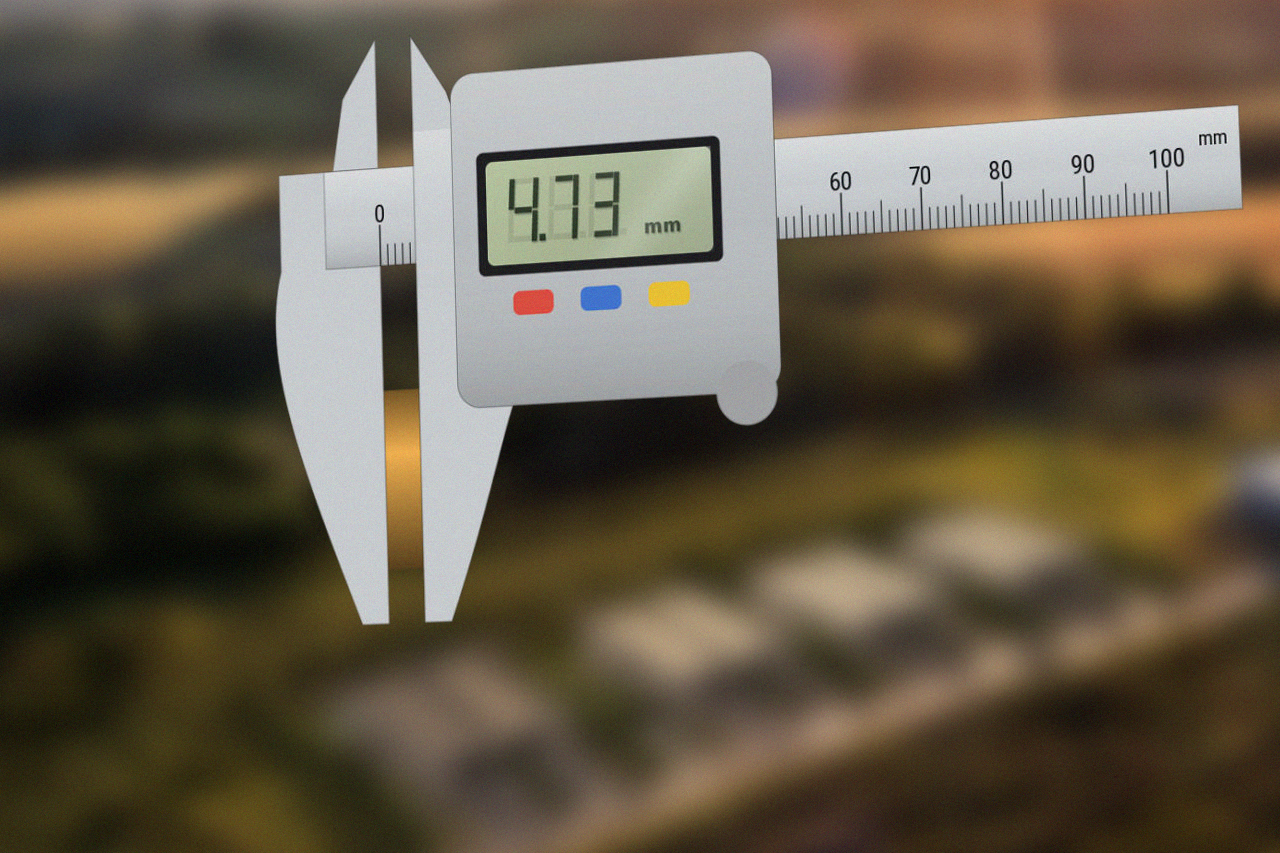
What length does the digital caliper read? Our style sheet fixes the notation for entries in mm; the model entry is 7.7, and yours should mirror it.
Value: 4.73
